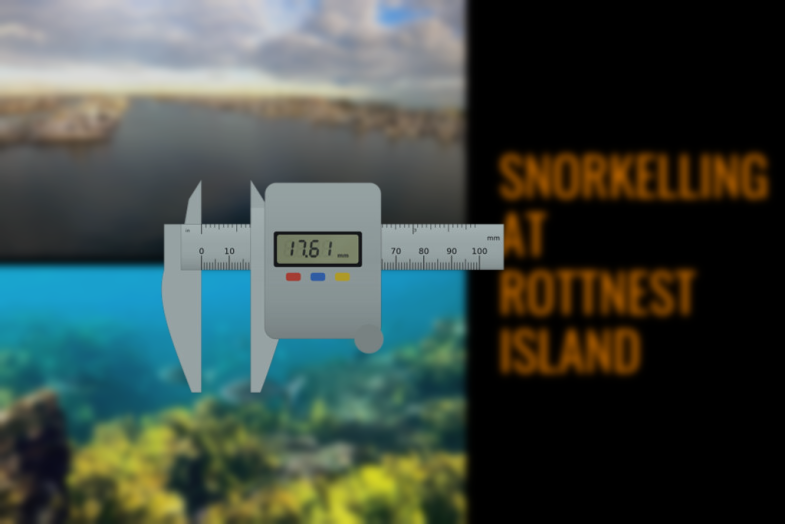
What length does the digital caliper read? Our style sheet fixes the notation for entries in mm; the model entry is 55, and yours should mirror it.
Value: 17.61
